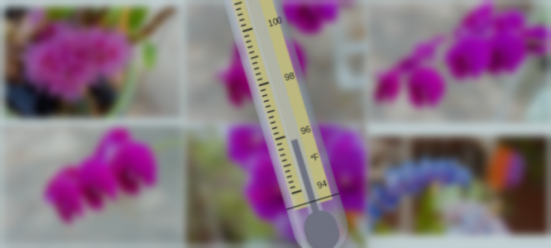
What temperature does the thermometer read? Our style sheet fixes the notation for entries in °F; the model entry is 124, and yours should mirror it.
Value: 95.8
